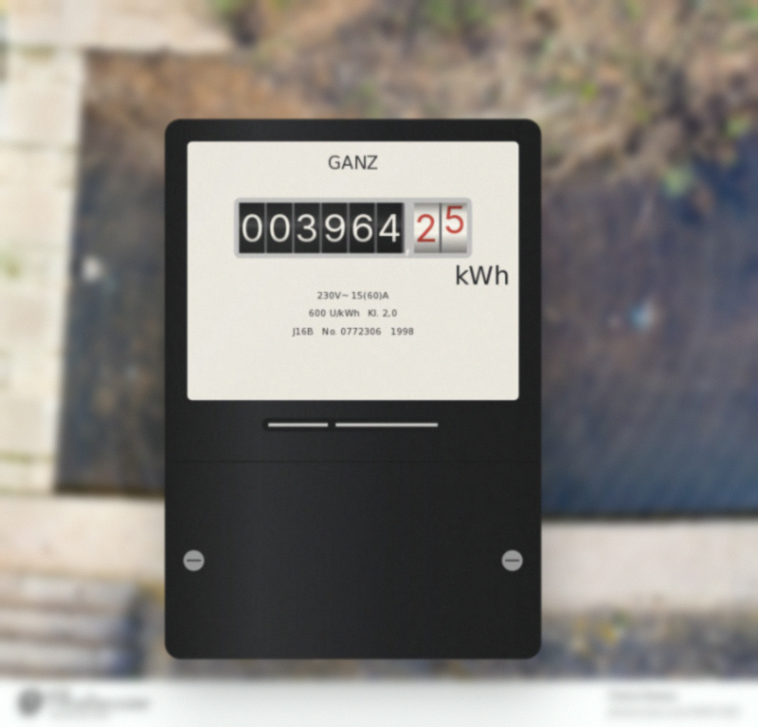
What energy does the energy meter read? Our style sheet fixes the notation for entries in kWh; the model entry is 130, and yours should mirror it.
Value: 3964.25
